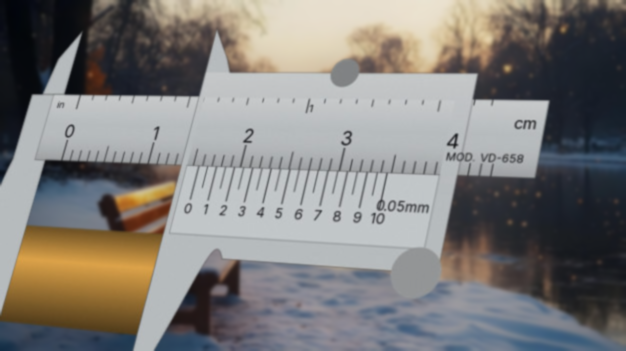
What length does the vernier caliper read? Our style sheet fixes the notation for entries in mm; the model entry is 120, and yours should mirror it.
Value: 15.6
